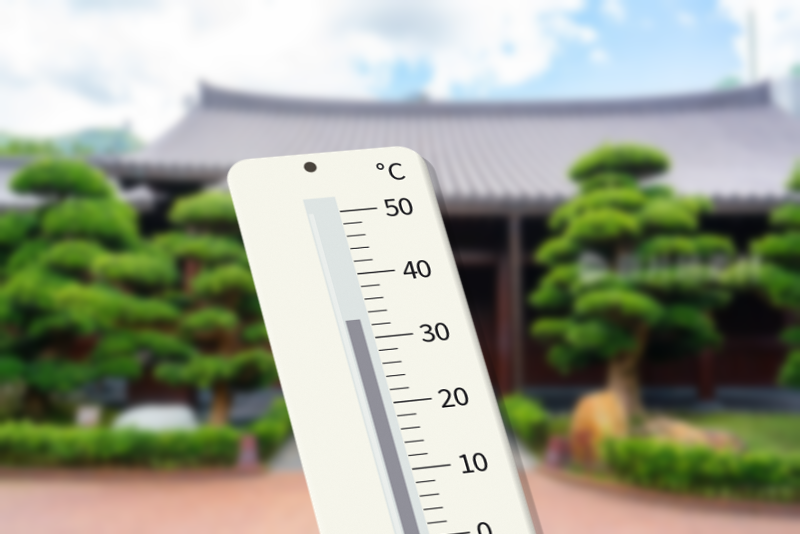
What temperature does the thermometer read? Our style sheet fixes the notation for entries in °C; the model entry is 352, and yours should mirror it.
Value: 33
